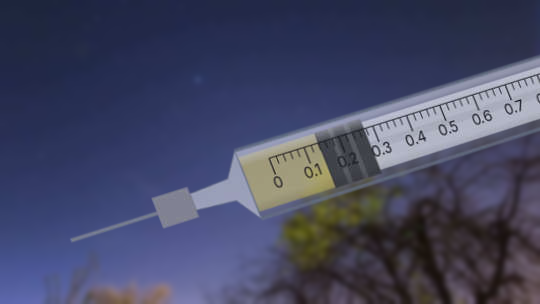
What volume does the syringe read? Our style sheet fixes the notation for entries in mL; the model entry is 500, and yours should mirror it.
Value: 0.14
